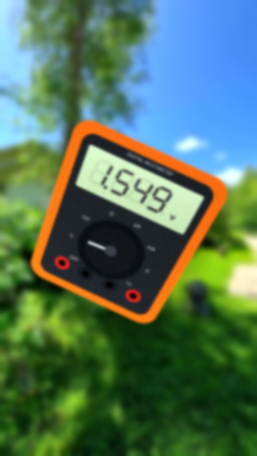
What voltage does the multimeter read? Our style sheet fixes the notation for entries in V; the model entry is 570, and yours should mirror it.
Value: 1.549
